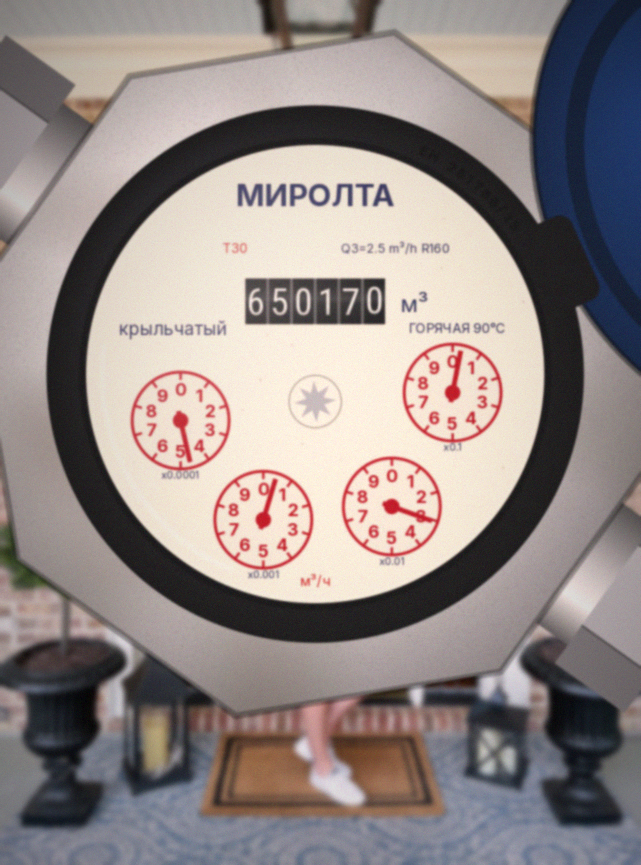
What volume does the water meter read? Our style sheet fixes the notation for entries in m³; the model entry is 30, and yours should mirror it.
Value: 650170.0304
